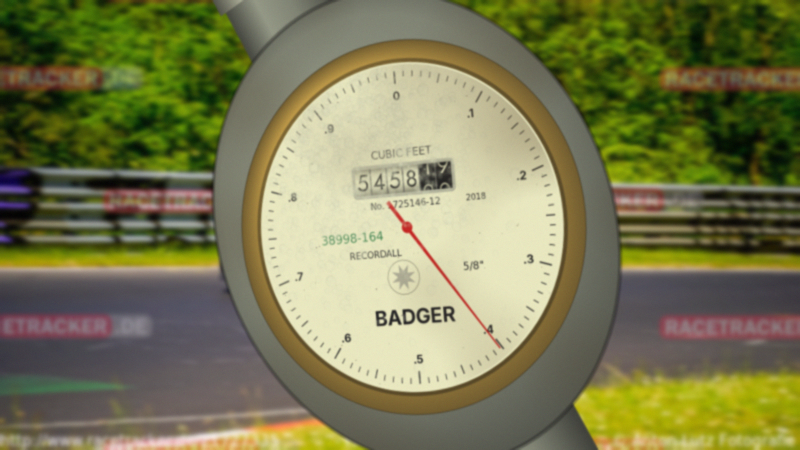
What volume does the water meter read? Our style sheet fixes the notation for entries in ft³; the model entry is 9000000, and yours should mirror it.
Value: 545819.40
